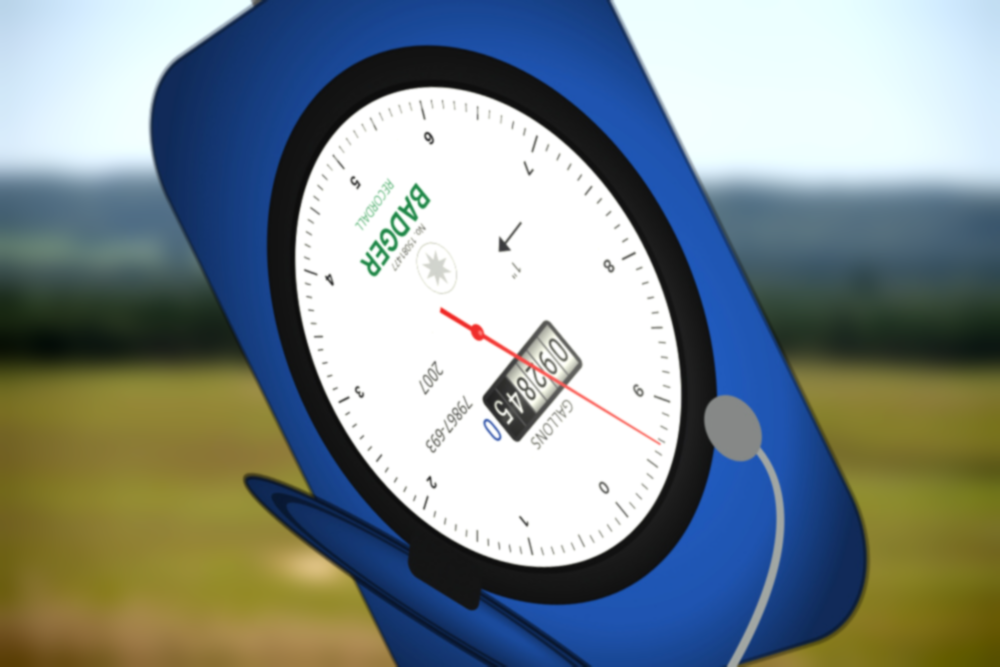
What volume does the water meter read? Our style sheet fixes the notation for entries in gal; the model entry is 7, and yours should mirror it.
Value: 928449.3
